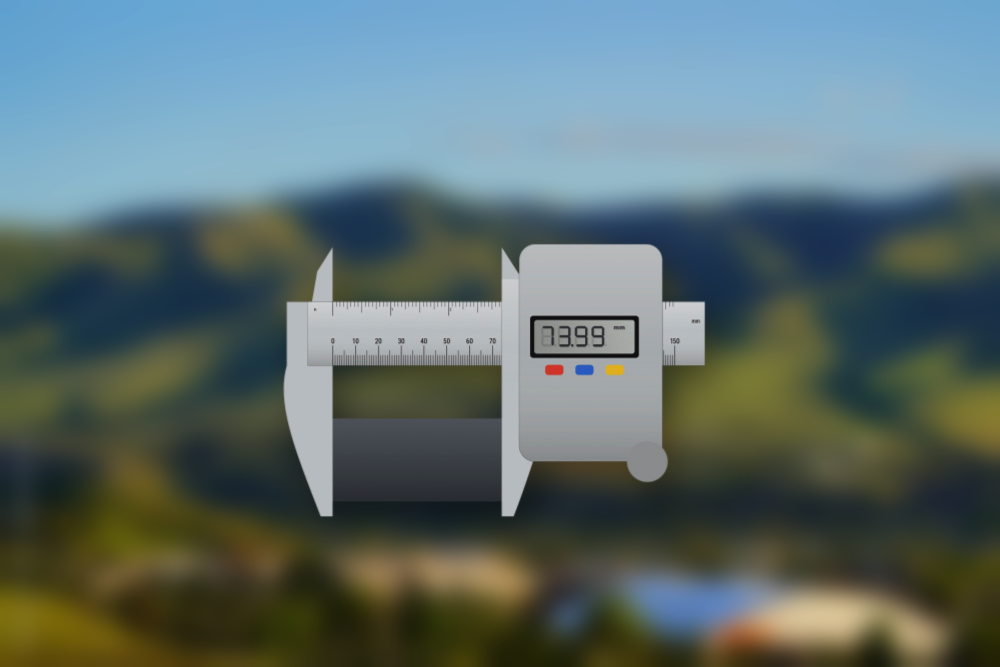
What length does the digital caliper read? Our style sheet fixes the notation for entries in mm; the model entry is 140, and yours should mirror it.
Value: 73.99
